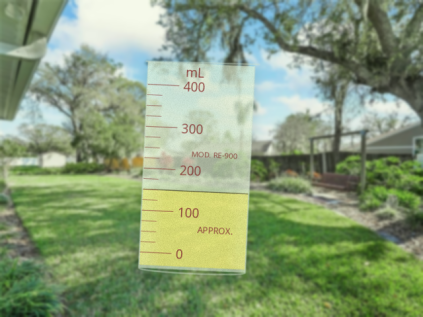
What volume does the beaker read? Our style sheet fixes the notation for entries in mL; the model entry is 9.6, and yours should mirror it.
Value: 150
